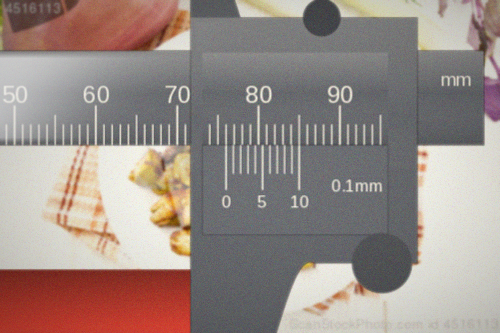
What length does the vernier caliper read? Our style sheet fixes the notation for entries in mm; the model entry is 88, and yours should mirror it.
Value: 76.0
